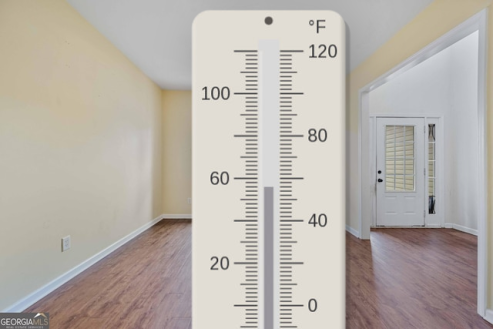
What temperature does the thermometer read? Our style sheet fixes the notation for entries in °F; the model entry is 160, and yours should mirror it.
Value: 56
